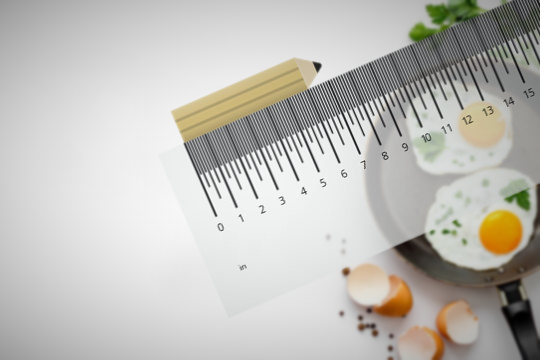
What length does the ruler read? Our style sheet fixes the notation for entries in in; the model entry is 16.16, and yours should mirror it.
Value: 7
